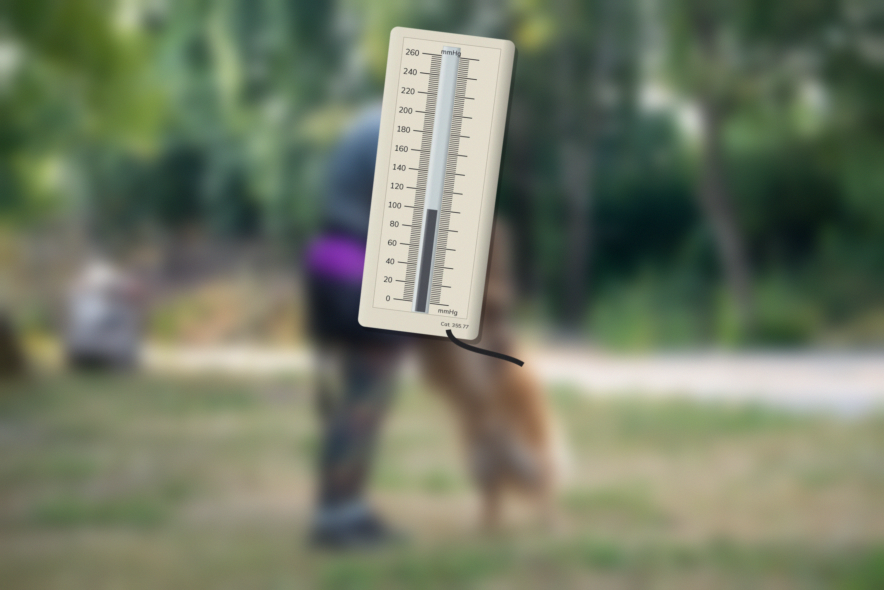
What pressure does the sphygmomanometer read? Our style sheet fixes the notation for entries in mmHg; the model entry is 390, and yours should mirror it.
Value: 100
